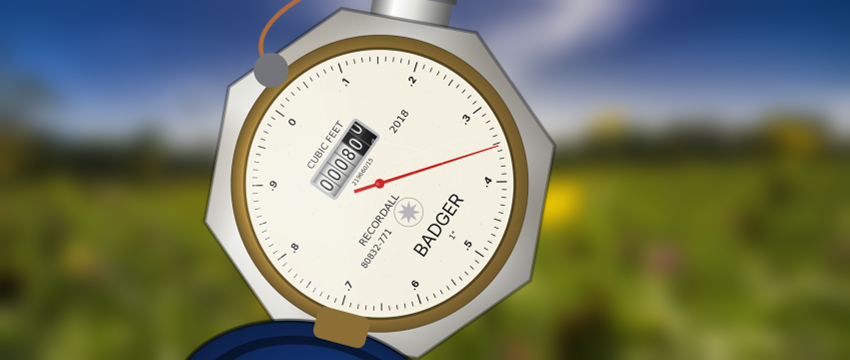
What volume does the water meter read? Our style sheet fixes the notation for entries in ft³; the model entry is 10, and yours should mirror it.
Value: 800.35
